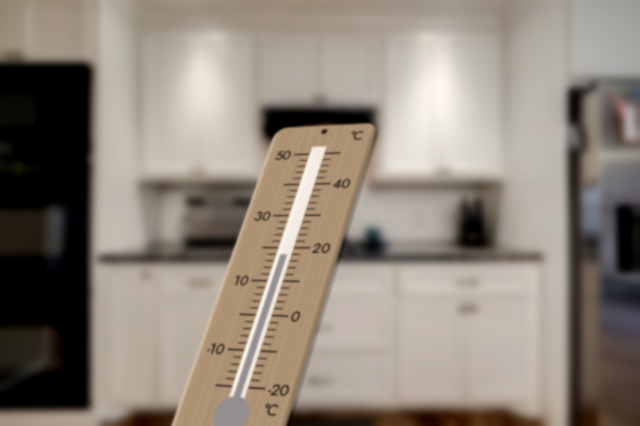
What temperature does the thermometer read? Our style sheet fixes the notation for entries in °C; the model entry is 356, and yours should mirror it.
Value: 18
